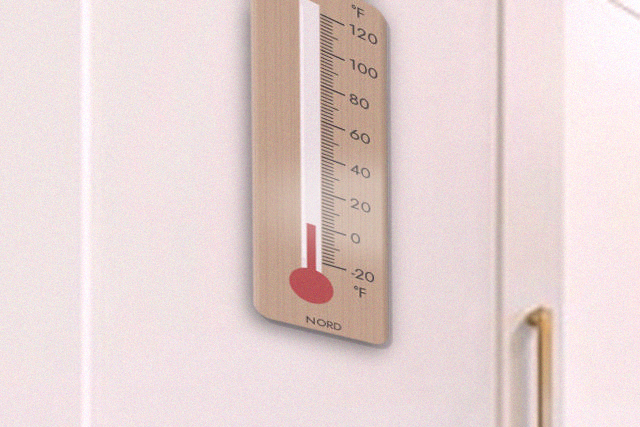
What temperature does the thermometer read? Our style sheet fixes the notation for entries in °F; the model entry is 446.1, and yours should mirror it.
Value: 0
